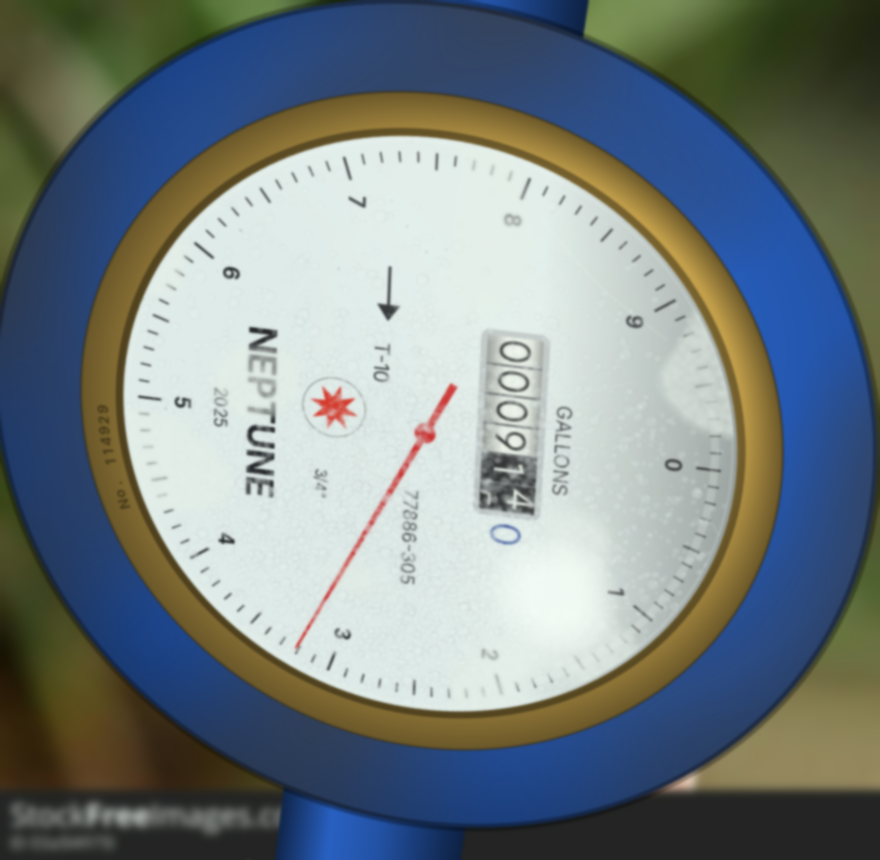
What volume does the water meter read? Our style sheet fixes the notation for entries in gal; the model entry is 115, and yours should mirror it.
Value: 9143.2
